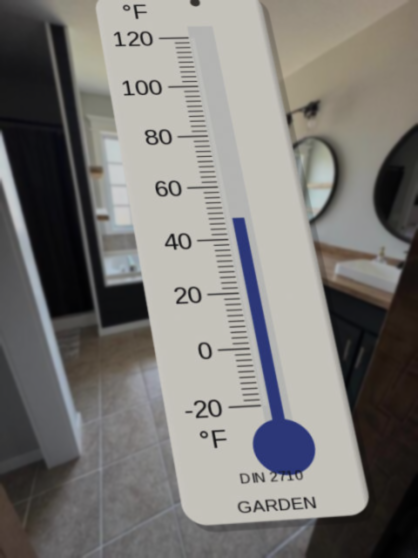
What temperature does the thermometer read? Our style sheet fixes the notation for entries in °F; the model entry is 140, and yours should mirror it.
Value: 48
